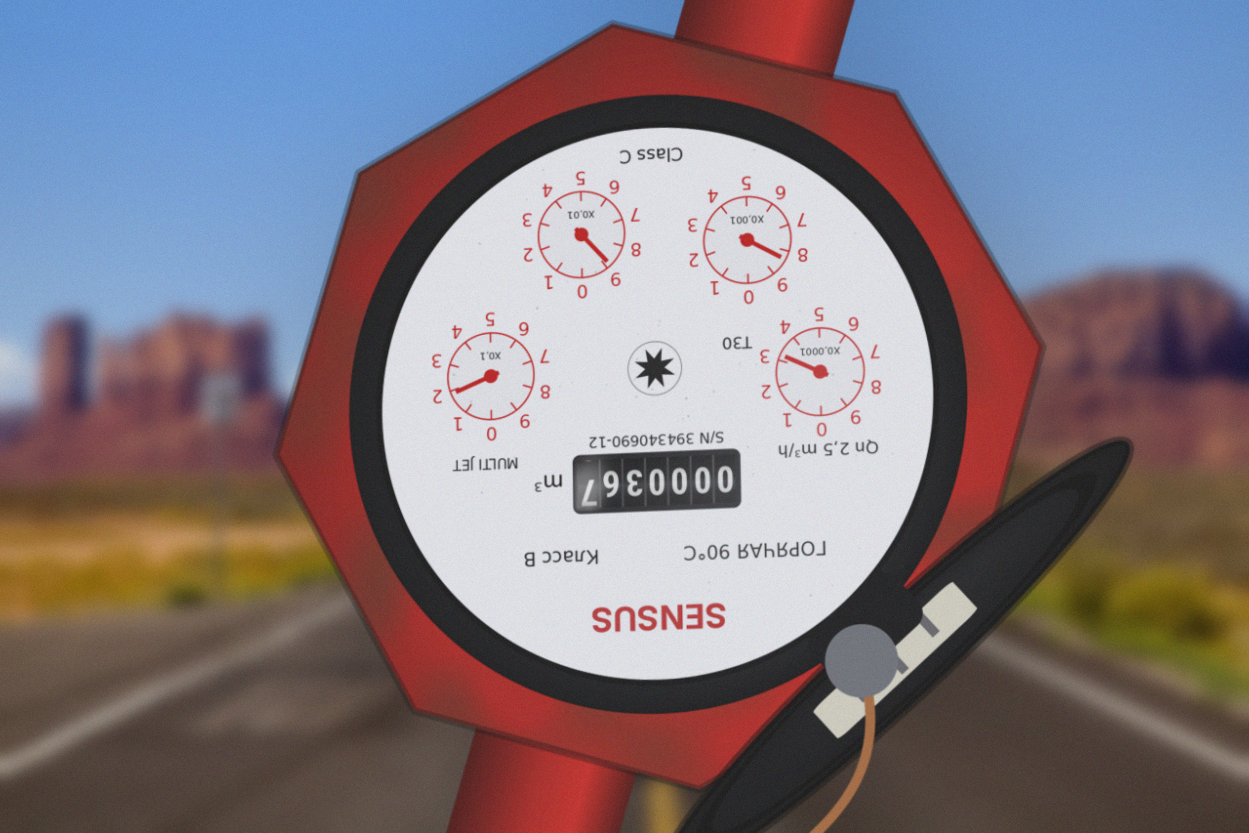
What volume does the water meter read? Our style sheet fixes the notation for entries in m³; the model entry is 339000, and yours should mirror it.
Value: 367.1883
